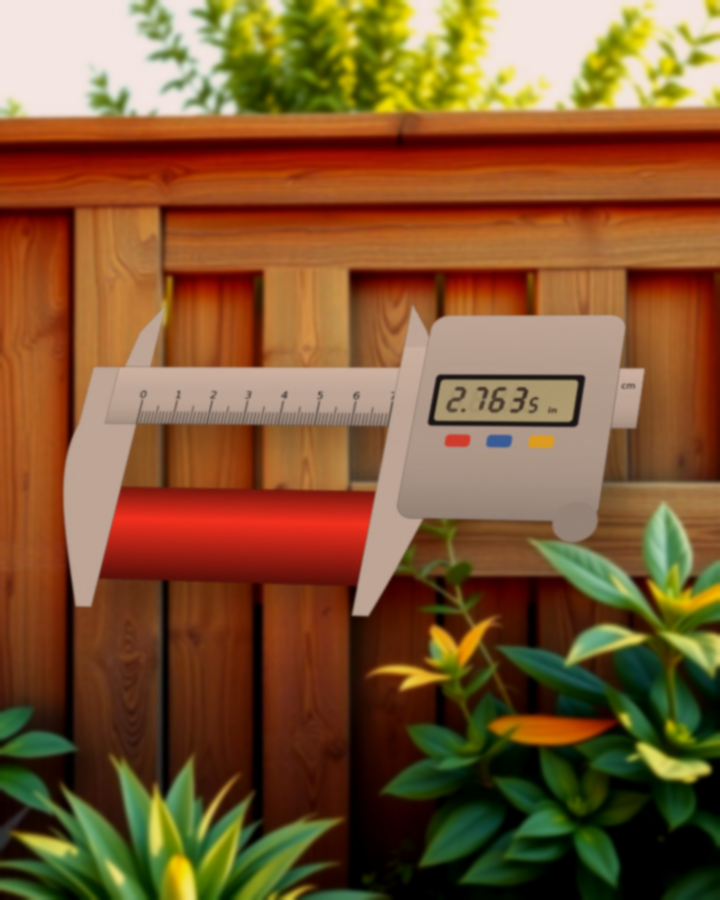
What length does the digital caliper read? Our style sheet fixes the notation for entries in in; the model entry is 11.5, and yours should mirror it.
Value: 2.7635
